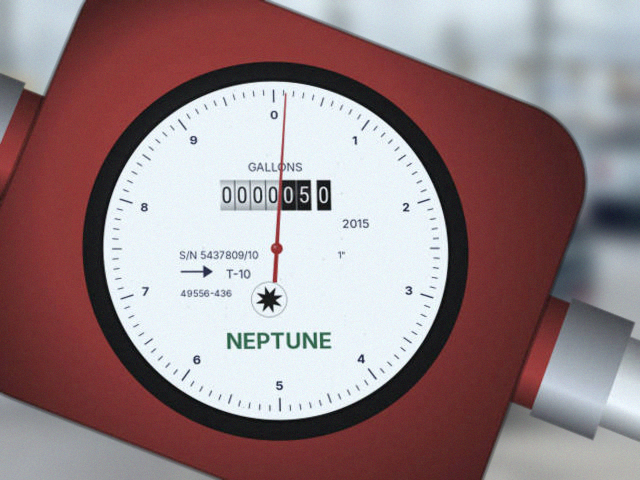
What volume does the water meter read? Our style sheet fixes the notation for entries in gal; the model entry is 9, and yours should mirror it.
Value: 50.1
